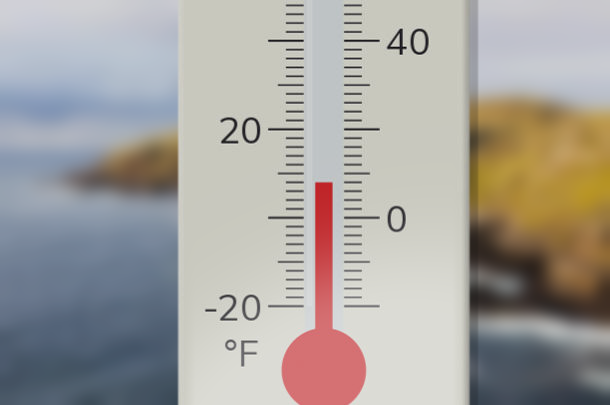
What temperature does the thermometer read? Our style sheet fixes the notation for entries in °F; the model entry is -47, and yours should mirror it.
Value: 8
